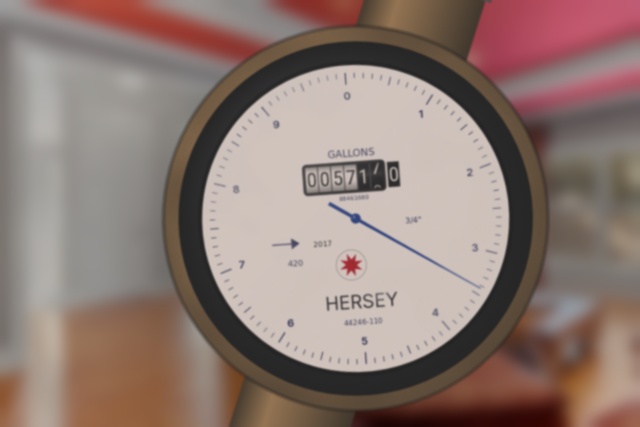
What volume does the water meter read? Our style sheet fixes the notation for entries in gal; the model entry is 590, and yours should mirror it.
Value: 57173.4
